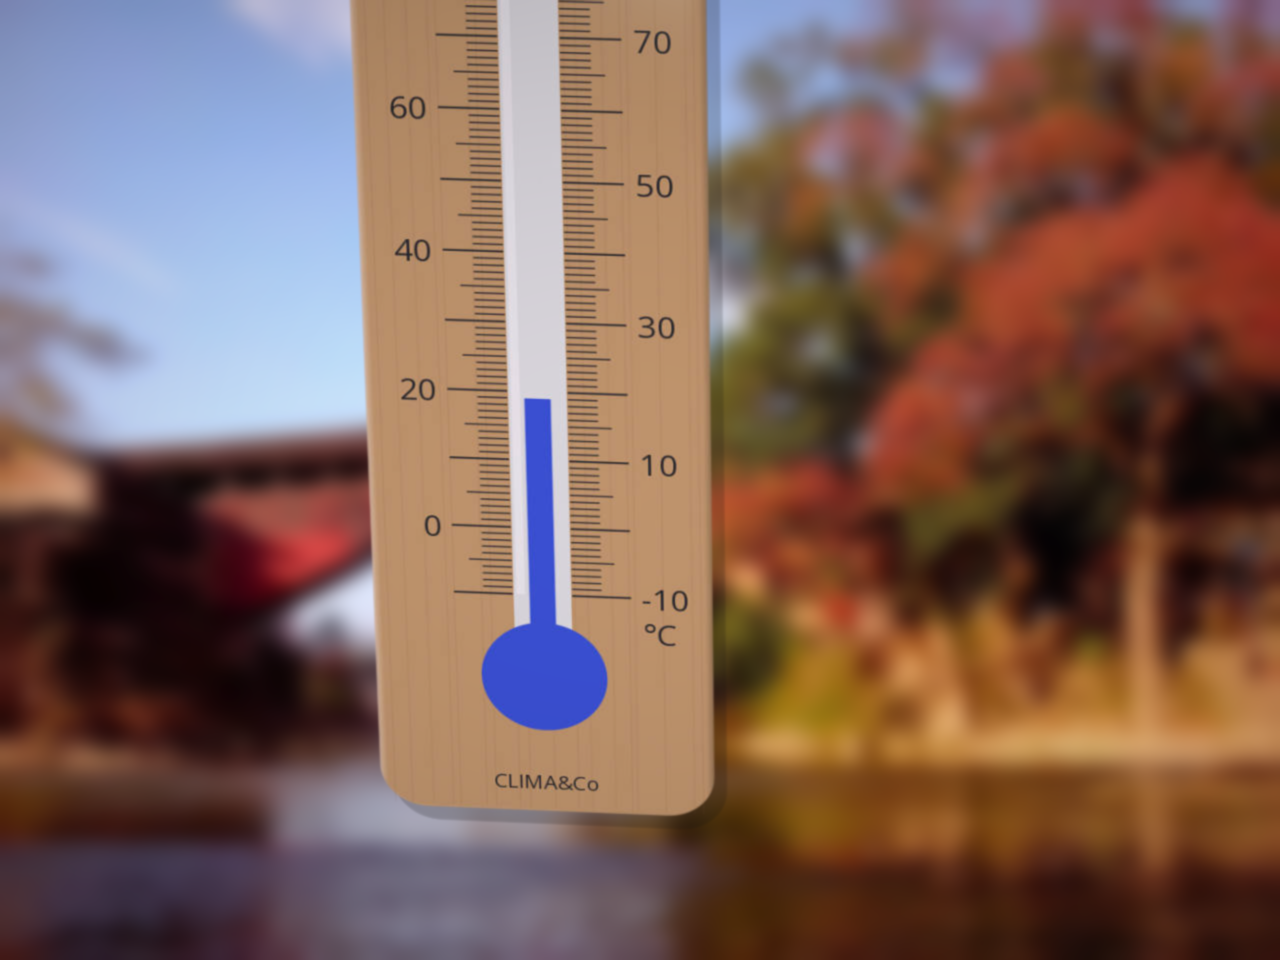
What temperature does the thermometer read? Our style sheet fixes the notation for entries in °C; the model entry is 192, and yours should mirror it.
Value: 19
